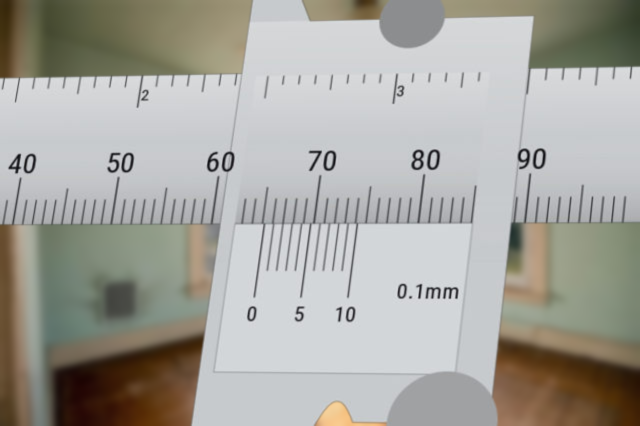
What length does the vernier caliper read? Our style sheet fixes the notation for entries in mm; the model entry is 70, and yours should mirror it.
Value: 65.2
